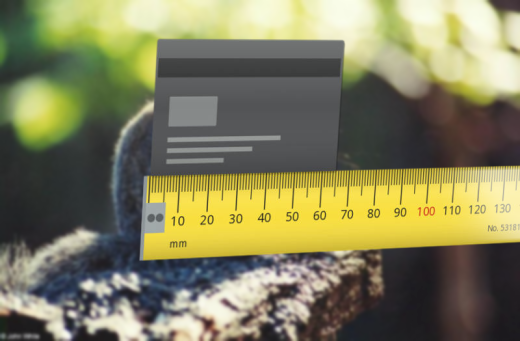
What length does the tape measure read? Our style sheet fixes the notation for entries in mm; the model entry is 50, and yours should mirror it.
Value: 65
